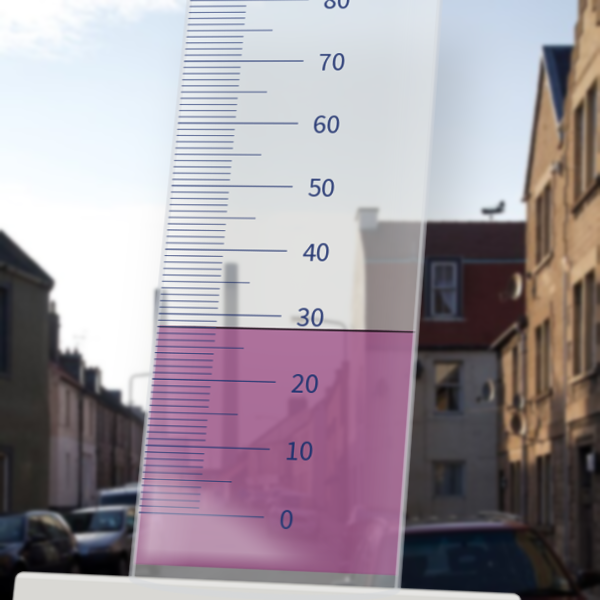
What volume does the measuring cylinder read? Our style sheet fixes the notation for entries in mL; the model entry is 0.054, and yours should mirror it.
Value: 28
